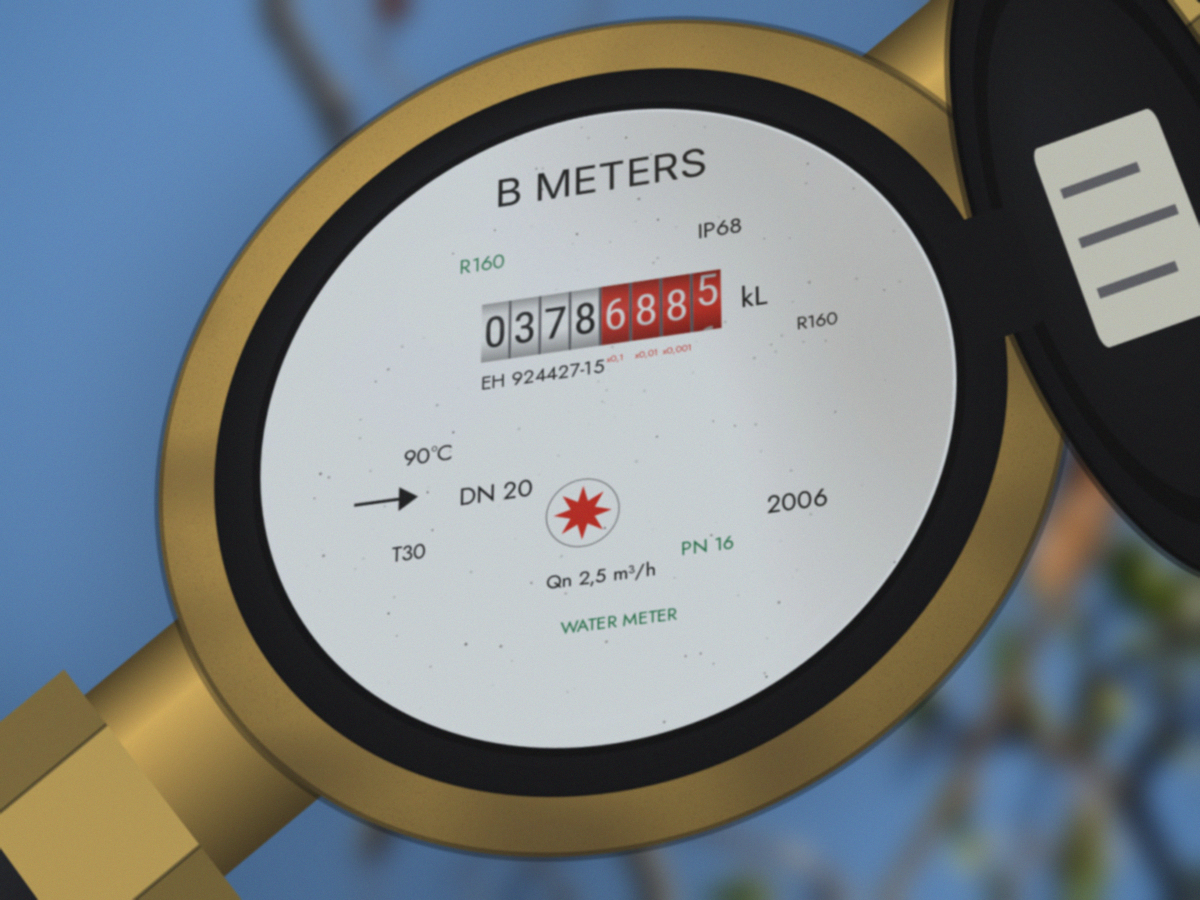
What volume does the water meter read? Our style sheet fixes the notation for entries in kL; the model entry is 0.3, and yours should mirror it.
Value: 378.6885
